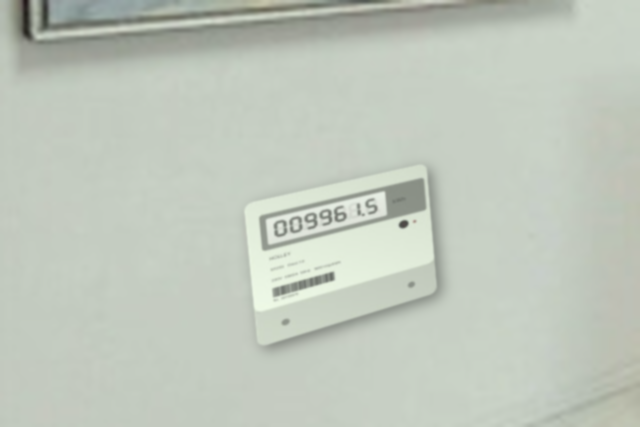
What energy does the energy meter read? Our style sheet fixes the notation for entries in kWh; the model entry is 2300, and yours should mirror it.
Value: 9961.5
